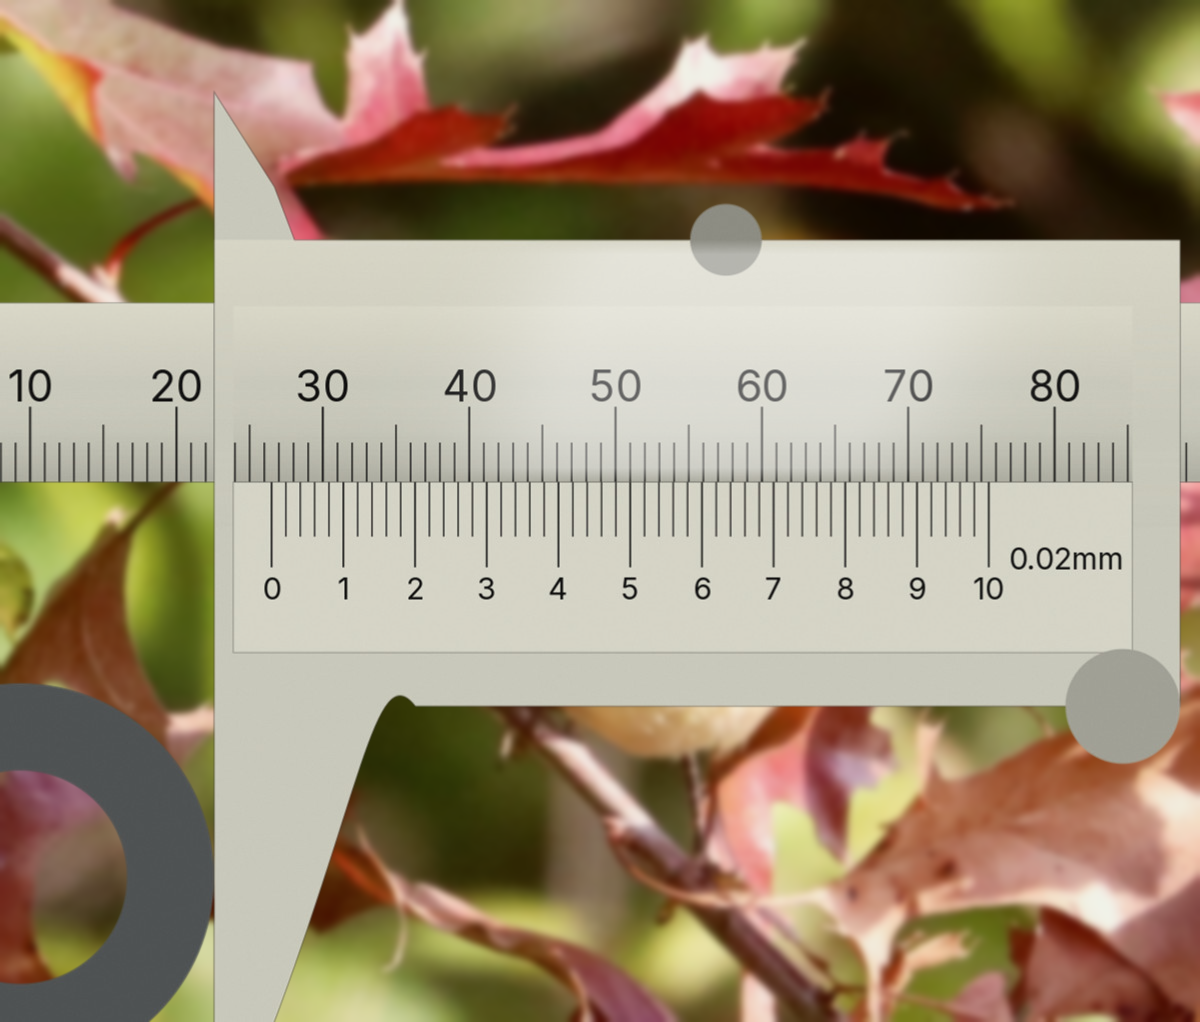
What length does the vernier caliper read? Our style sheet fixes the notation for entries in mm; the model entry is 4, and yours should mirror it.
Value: 26.5
